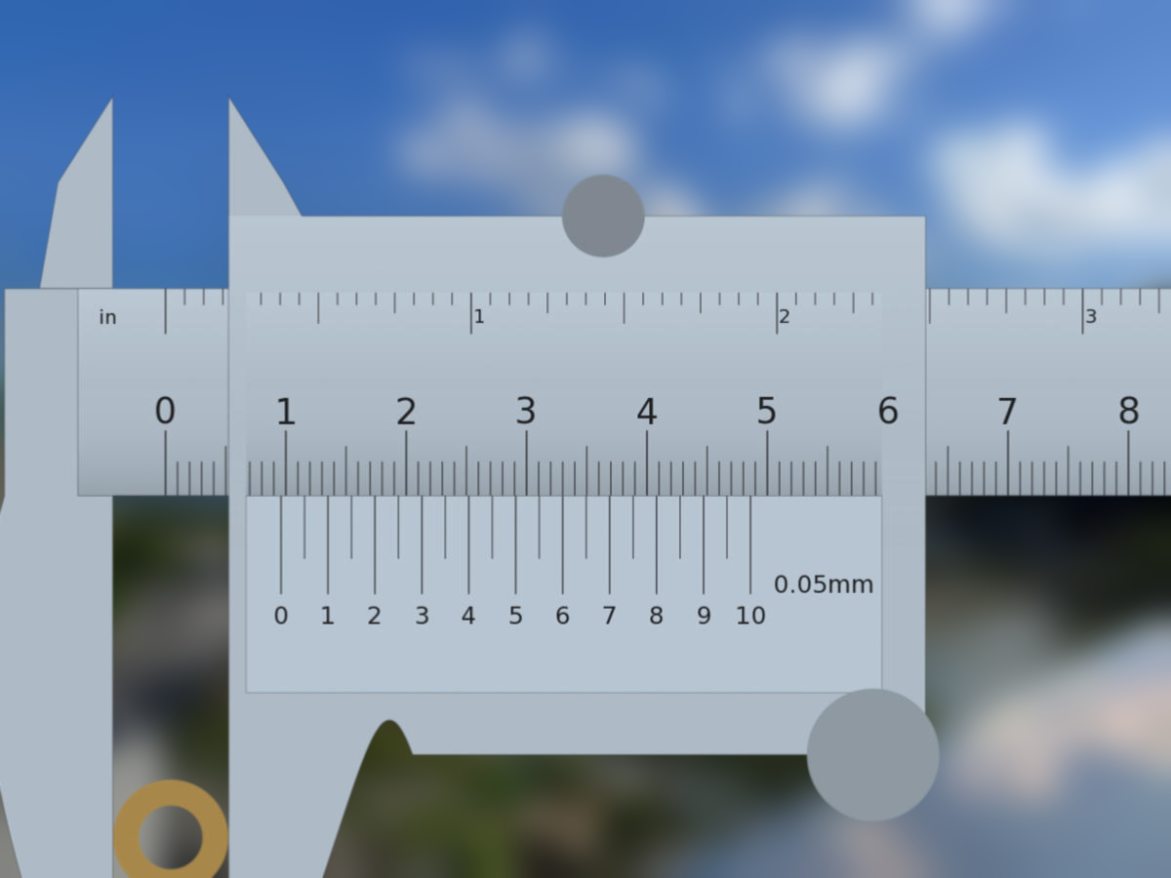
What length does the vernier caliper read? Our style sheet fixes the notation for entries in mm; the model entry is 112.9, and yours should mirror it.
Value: 9.6
